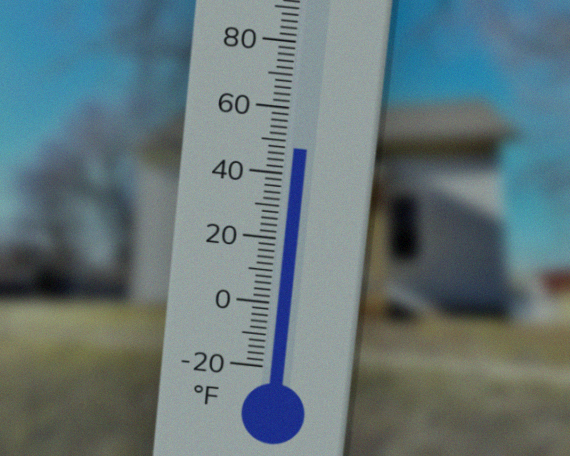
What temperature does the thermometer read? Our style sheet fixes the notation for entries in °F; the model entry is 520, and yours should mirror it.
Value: 48
